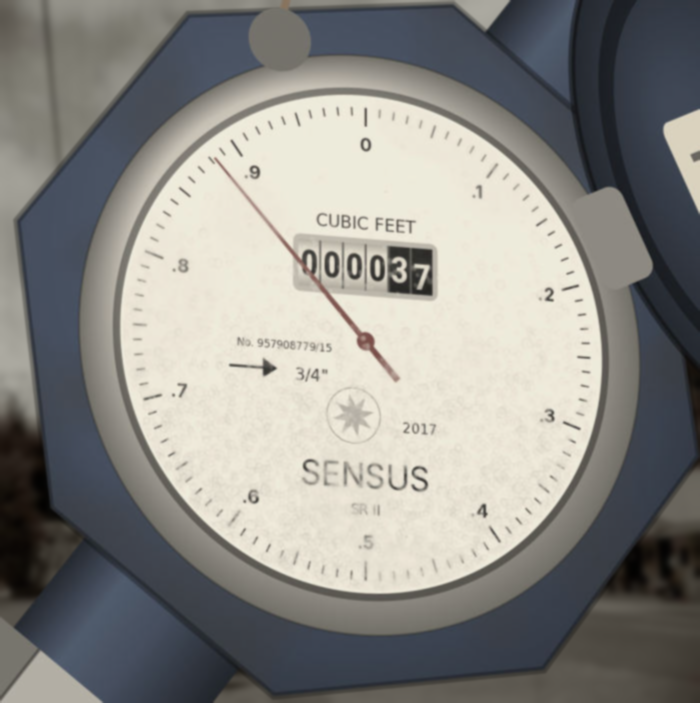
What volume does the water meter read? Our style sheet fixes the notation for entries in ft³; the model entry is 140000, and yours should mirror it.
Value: 36.88
